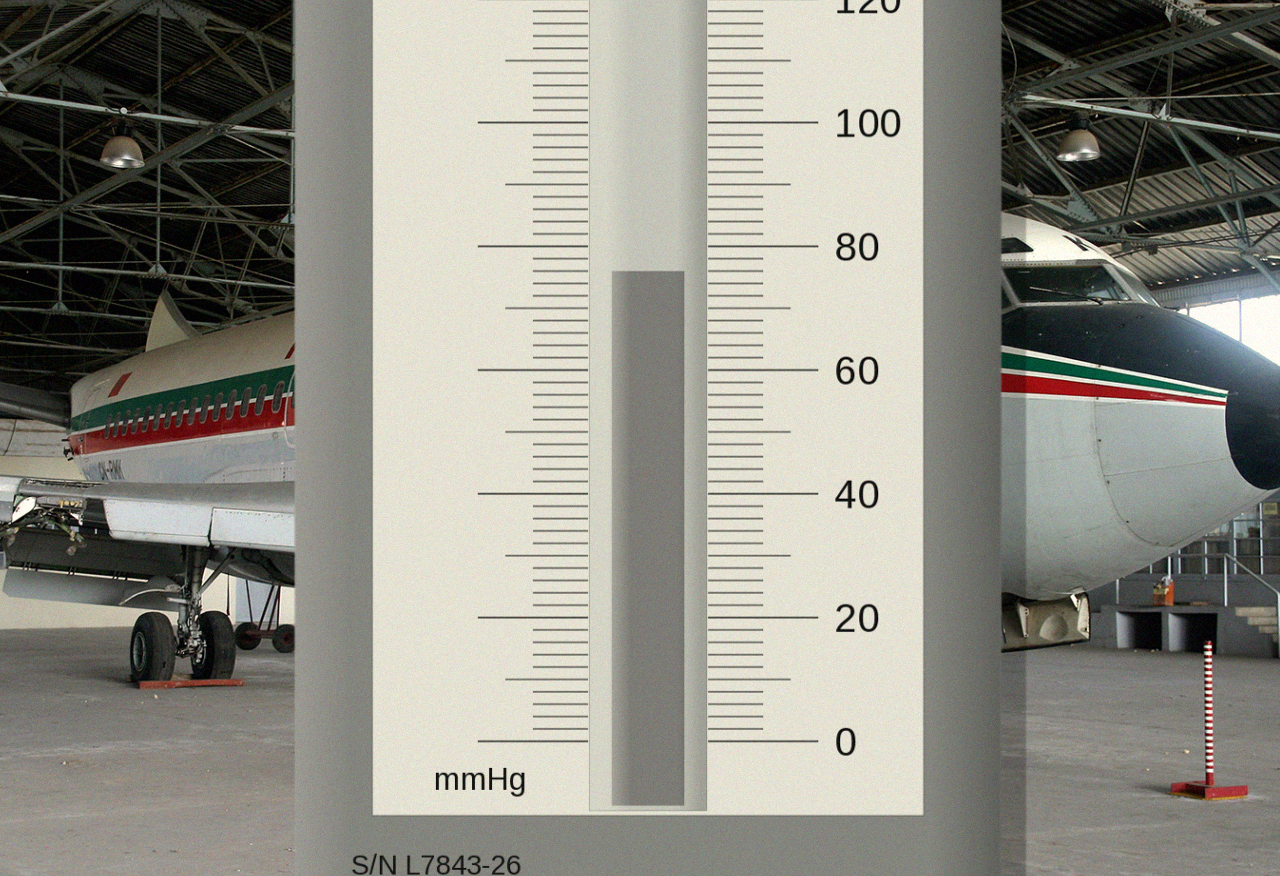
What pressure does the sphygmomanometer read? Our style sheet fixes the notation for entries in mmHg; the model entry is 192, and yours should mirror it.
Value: 76
